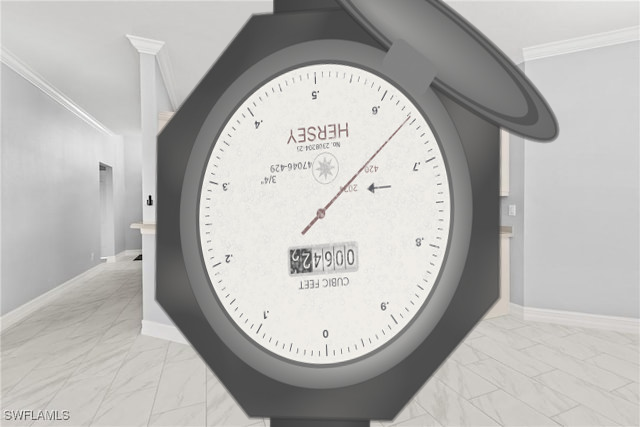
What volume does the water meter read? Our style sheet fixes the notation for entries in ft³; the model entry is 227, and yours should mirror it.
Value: 6421.64
